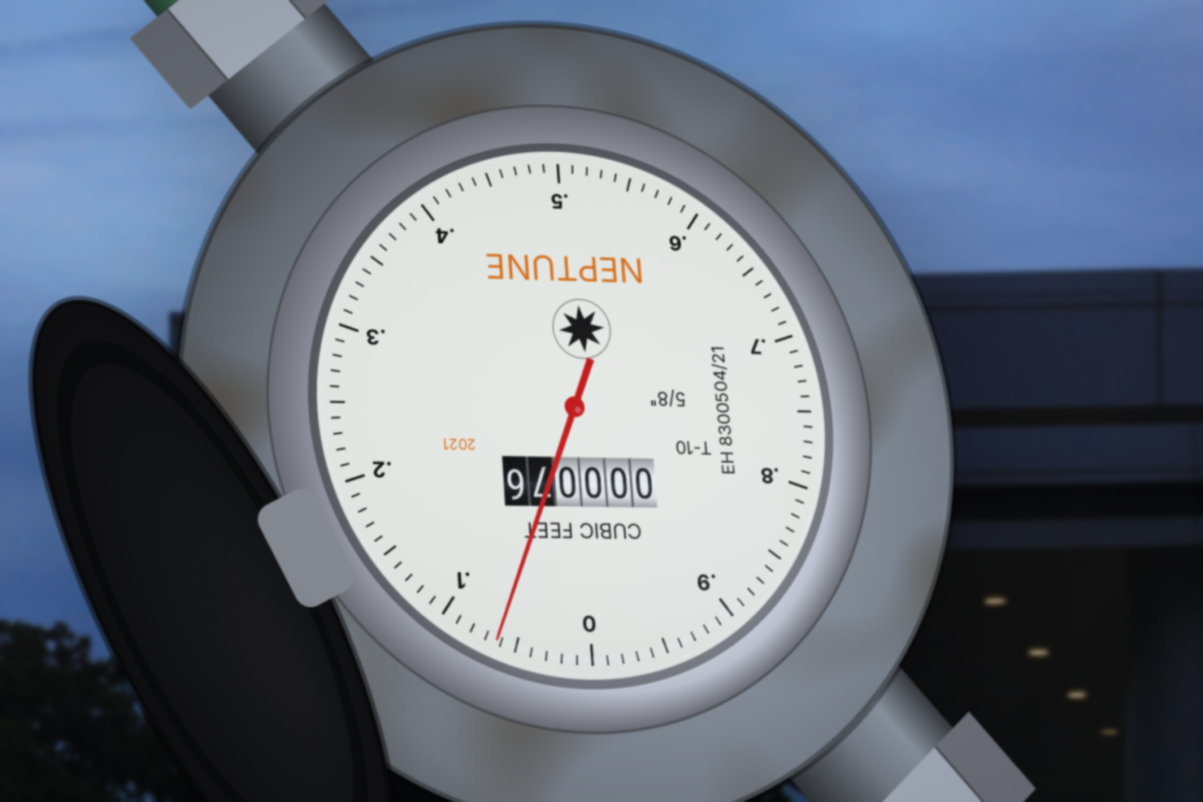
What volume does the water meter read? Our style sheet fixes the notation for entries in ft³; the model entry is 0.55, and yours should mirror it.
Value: 76.06
